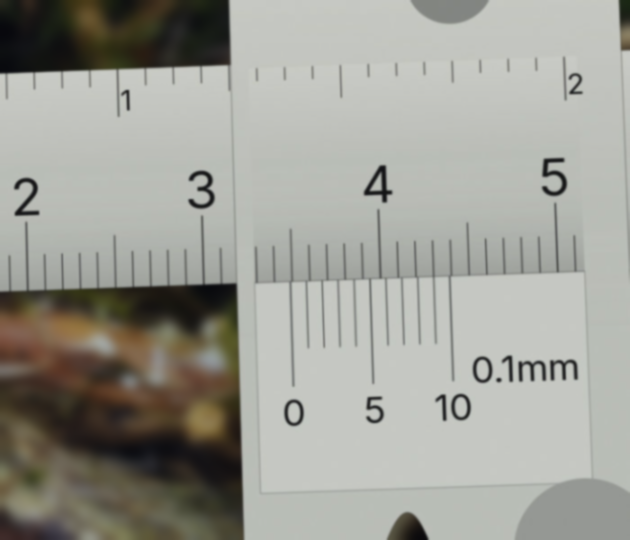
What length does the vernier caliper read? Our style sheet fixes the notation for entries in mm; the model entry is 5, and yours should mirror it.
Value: 34.9
